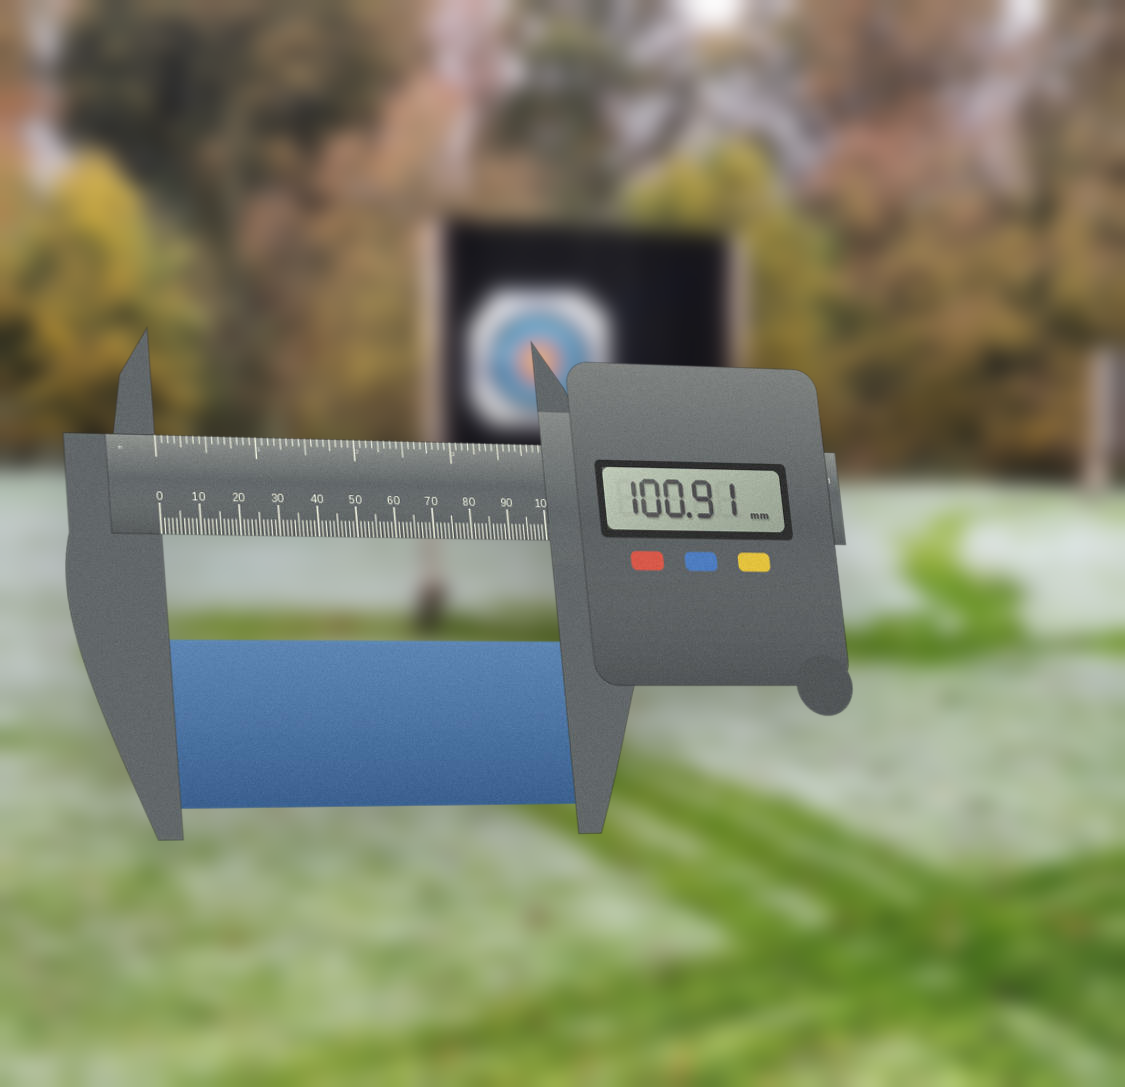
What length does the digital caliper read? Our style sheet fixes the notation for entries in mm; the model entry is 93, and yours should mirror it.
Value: 100.91
